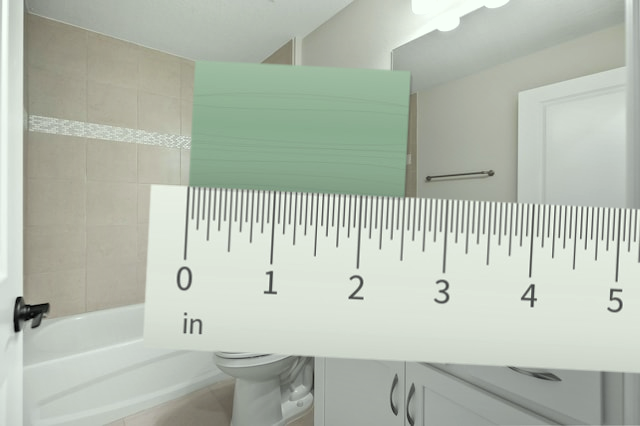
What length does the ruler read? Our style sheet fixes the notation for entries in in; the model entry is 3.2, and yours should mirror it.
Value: 2.5
